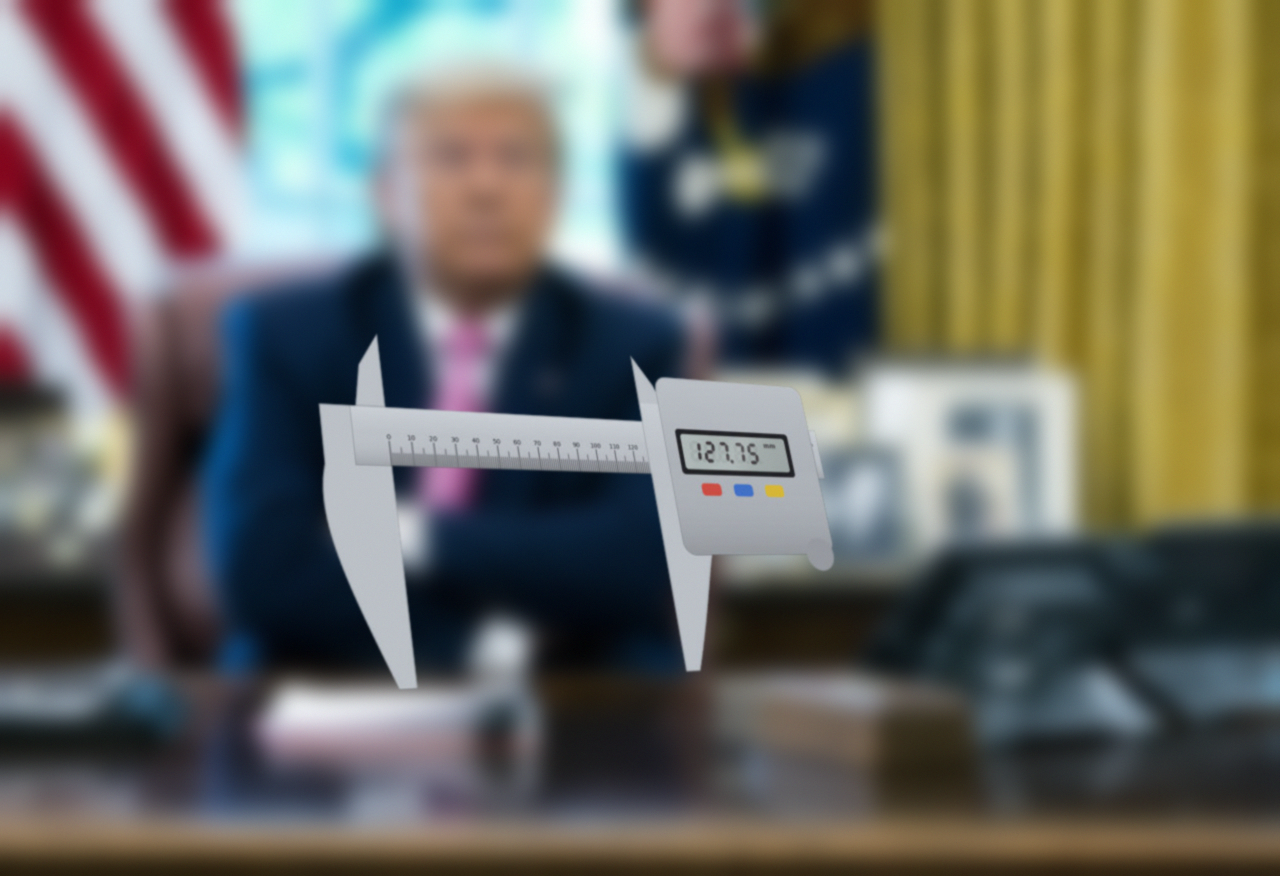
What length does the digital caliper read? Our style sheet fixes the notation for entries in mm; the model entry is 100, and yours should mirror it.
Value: 127.75
